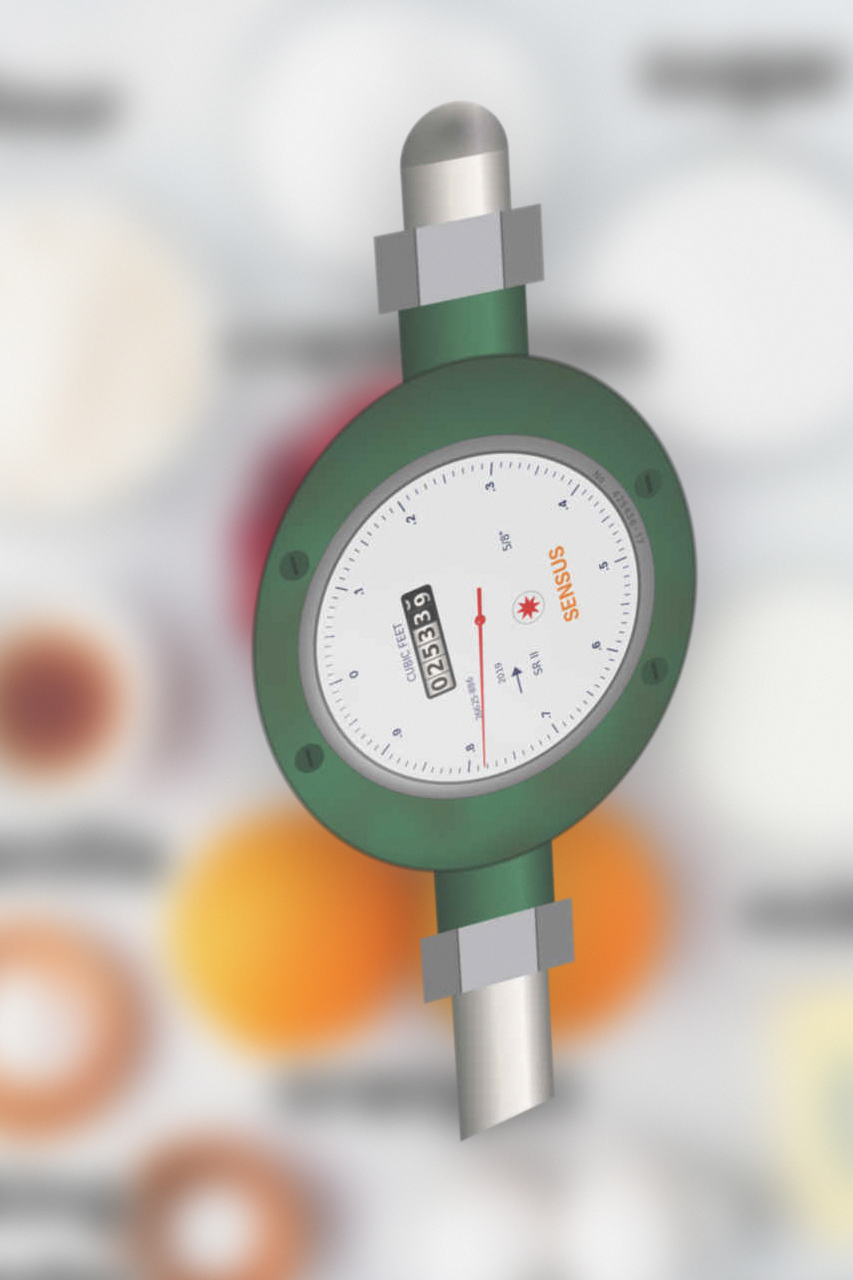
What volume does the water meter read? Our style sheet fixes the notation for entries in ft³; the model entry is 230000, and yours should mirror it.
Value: 25338.78
